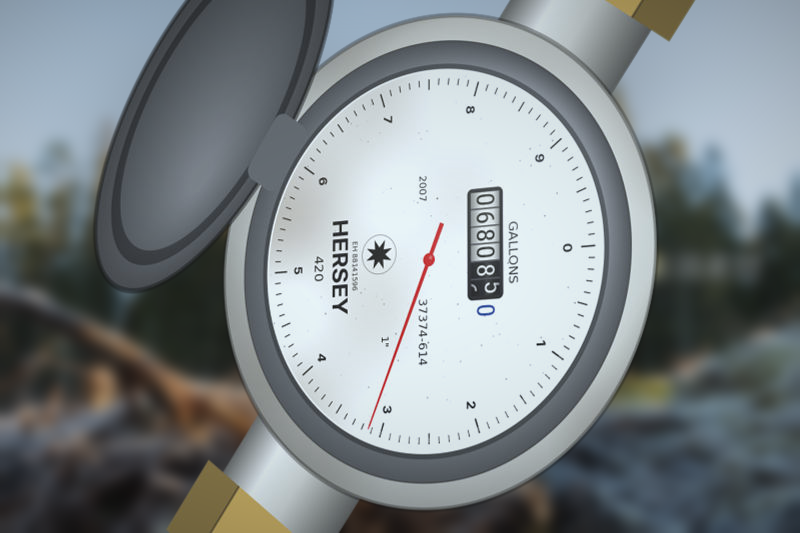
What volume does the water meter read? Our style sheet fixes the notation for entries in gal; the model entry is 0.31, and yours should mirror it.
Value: 680853.1
